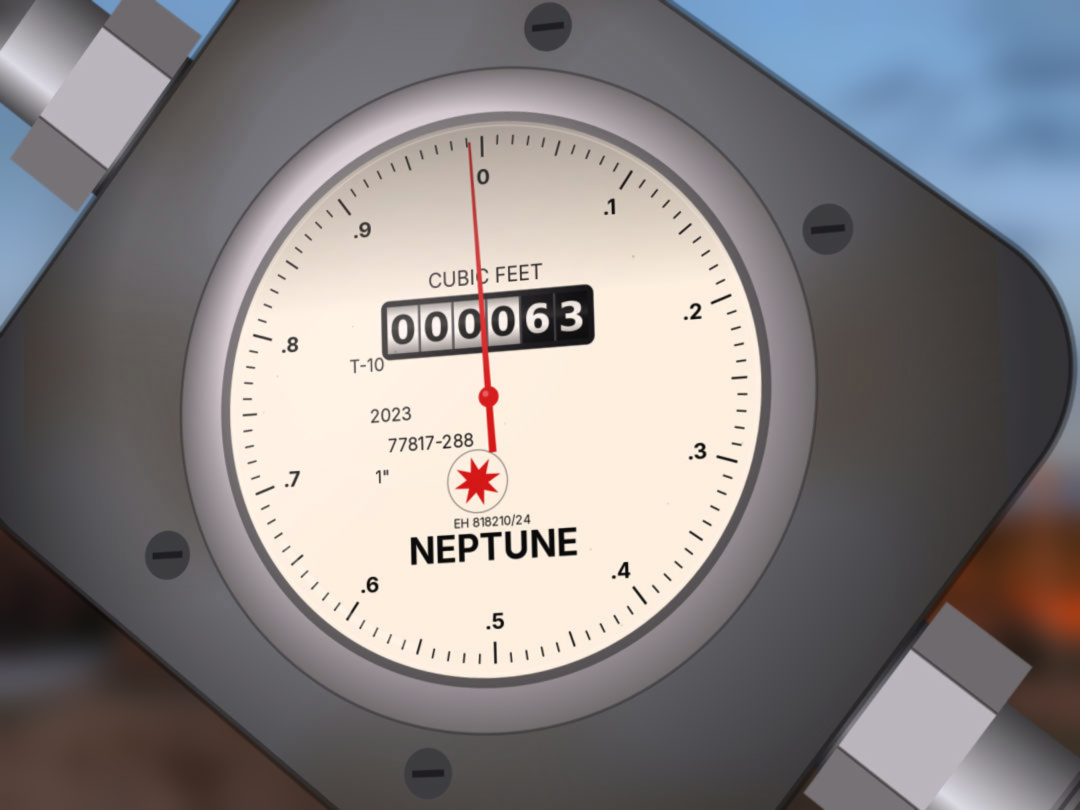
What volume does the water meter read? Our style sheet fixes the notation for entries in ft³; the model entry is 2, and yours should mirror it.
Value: 62.99
